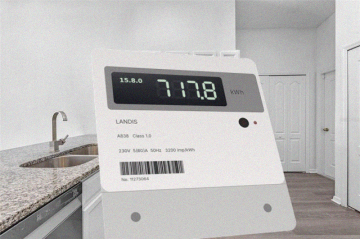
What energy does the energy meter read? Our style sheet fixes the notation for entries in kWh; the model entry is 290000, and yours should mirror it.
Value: 717.8
